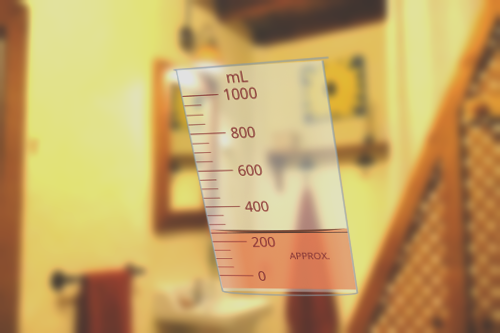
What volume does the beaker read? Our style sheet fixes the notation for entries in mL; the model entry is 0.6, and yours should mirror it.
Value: 250
